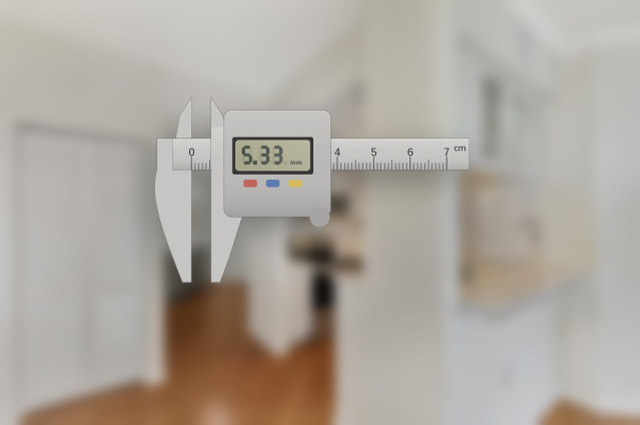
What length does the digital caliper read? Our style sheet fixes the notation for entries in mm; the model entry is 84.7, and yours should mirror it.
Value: 5.33
